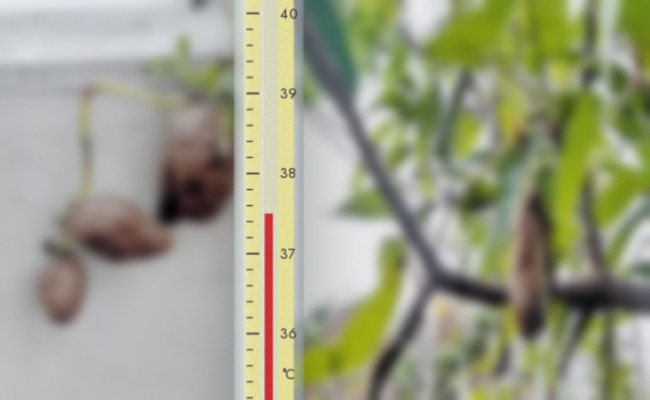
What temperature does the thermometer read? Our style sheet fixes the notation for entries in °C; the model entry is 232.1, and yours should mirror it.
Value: 37.5
